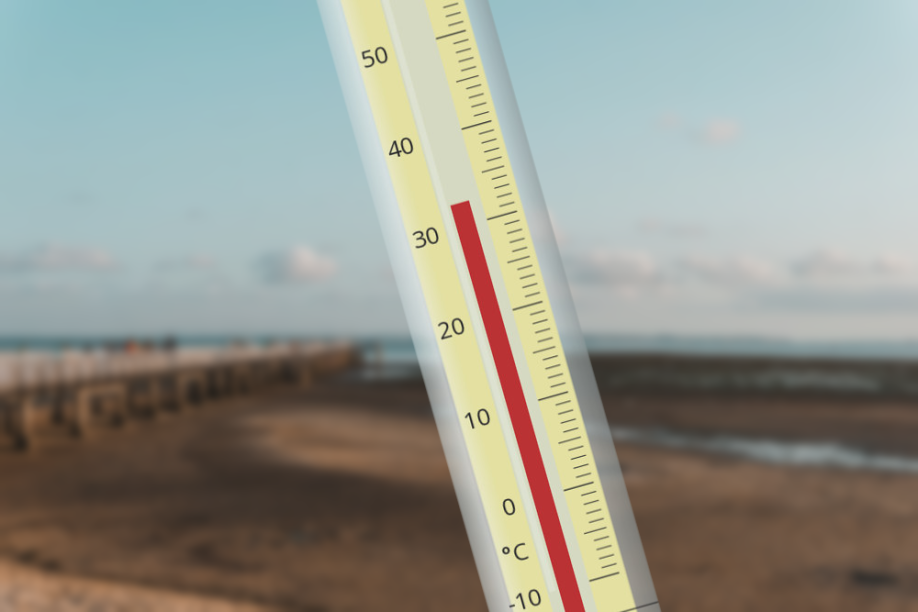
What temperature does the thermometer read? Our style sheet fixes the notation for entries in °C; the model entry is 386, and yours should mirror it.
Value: 32.5
